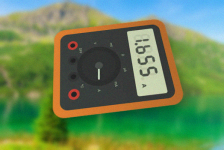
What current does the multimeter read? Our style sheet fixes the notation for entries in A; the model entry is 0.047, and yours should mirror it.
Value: 1.655
